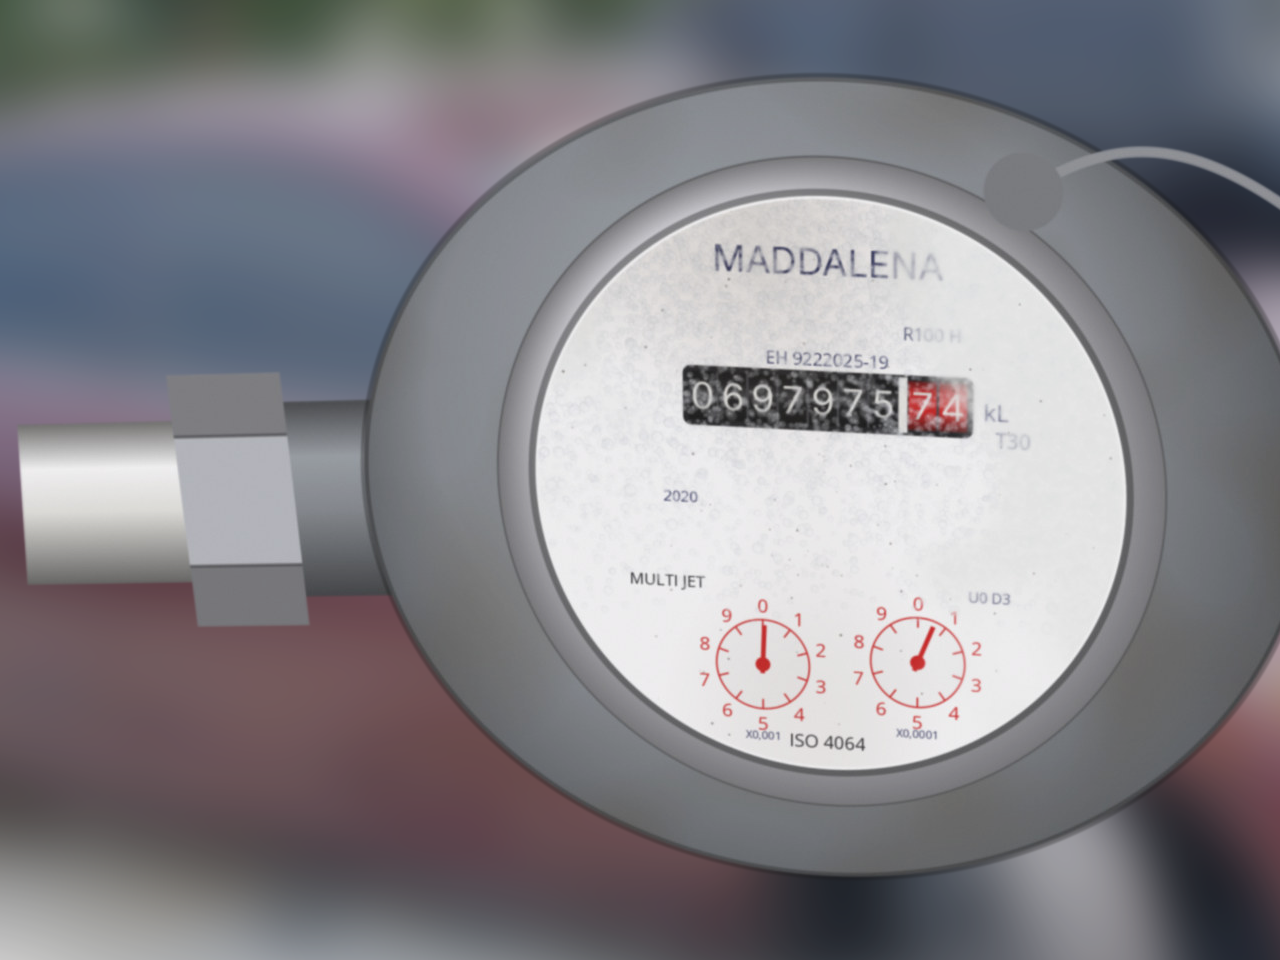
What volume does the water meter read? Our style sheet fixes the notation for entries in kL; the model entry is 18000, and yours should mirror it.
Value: 697975.7400
